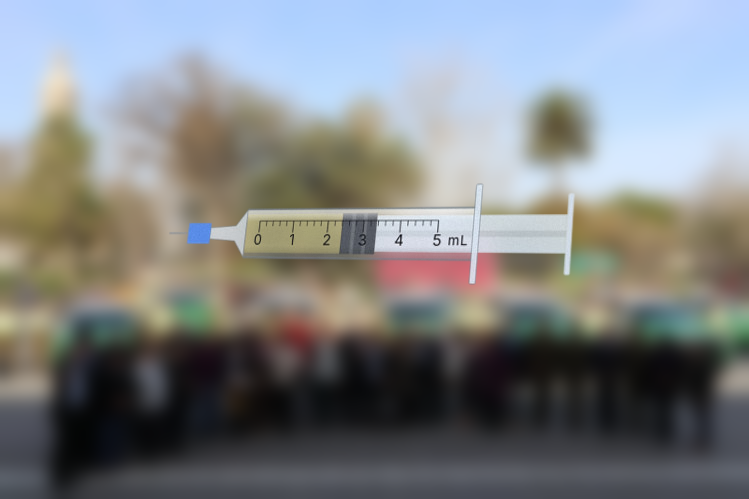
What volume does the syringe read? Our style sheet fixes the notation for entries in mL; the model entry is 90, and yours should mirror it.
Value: 2.4
